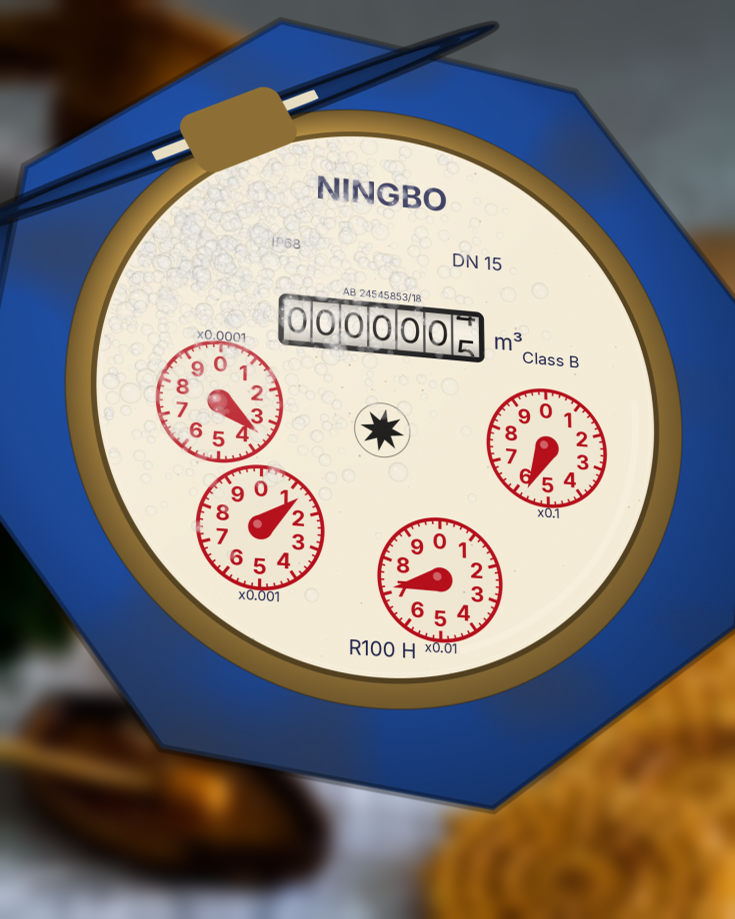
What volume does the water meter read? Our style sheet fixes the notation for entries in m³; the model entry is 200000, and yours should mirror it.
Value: 4.5713
